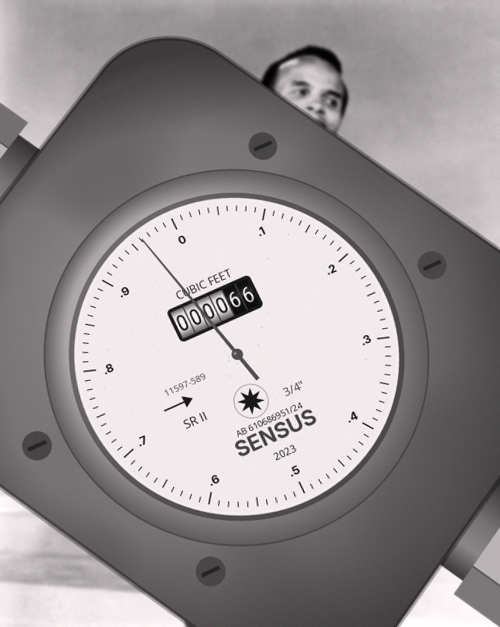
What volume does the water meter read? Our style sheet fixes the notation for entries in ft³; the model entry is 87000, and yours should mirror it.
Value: 65.96
